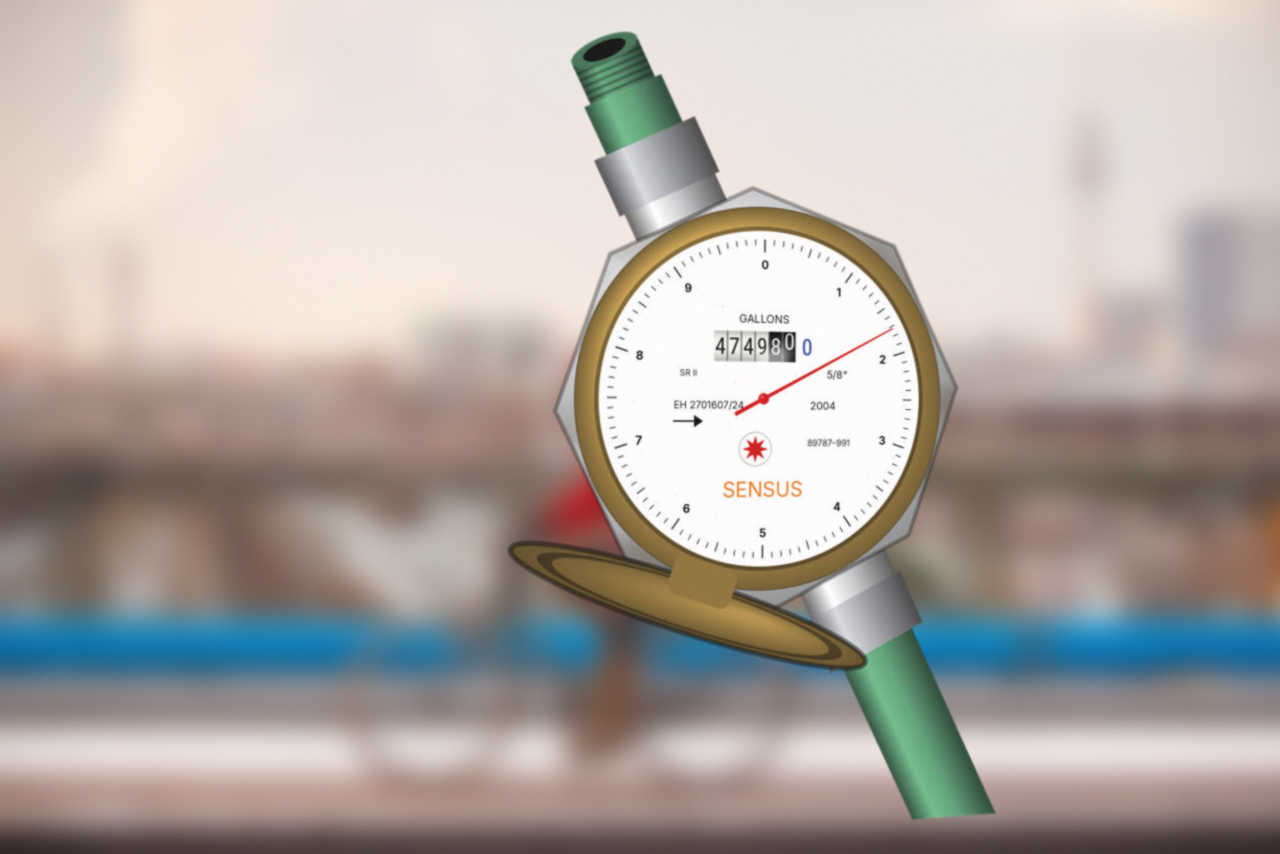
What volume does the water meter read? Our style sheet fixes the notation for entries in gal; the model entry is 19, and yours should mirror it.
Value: 4749801.7
